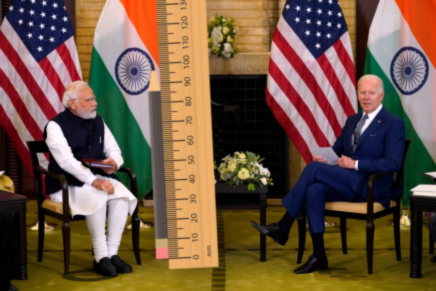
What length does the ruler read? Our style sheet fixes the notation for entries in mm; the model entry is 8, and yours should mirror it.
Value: 100
